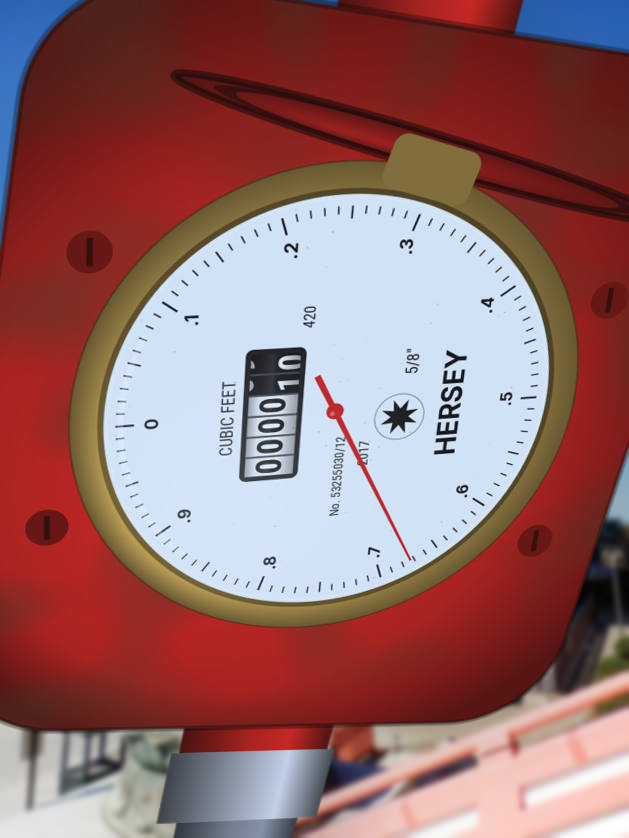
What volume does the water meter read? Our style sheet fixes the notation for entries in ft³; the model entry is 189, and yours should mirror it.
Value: 9.67
